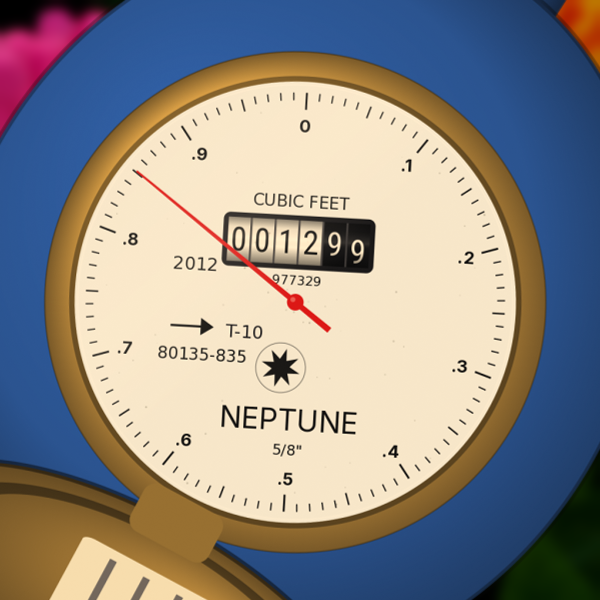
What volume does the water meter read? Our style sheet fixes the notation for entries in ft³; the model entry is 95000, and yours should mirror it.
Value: 1298.85
